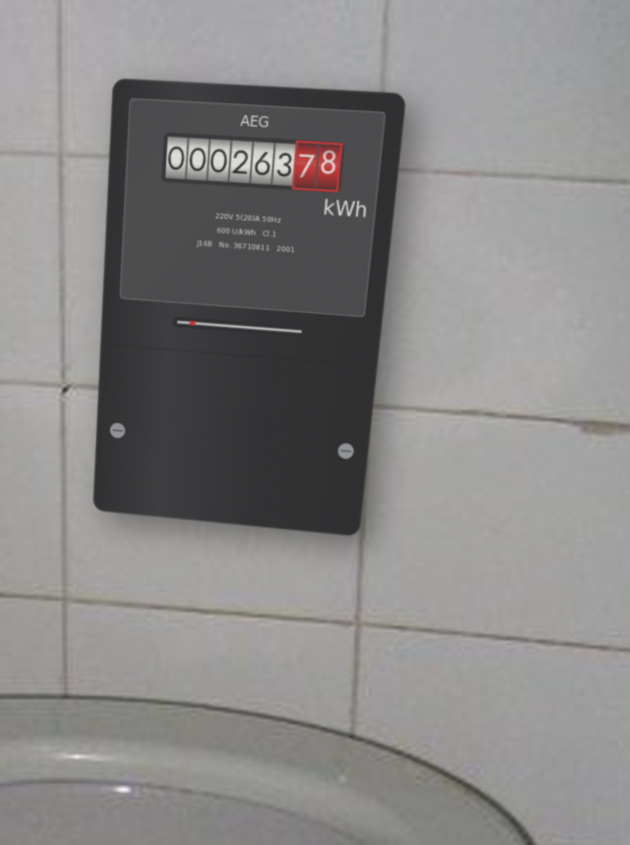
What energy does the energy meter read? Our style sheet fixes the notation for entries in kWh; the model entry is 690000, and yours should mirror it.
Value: 263.78
